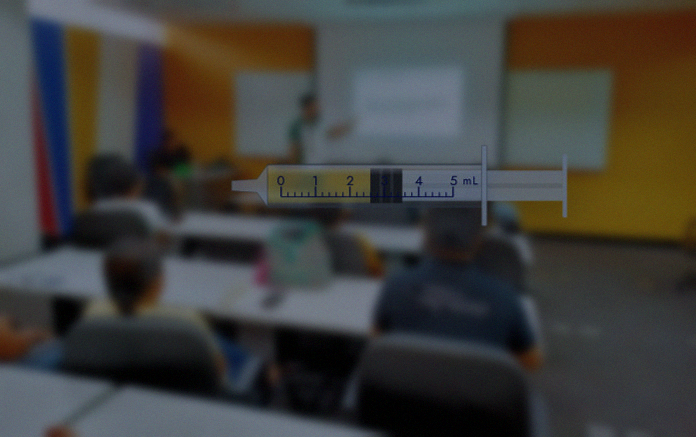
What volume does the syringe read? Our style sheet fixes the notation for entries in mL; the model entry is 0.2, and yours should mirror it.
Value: 2.6
